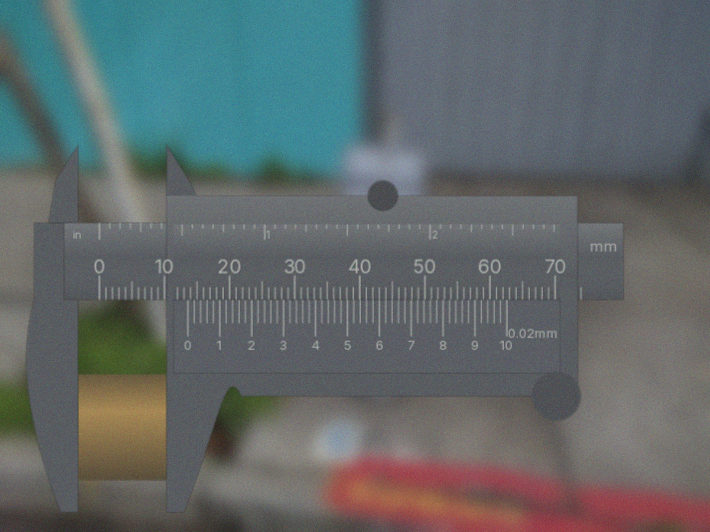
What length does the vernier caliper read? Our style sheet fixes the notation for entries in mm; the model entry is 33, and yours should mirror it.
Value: 13.6
